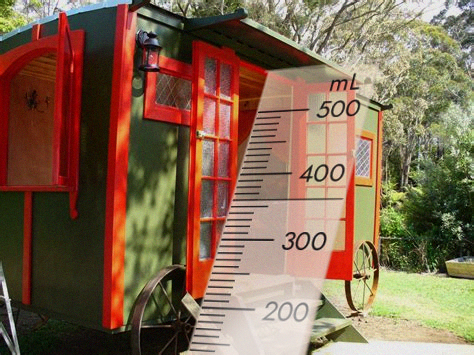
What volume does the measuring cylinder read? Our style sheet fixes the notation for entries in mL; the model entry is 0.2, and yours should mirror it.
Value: 360
